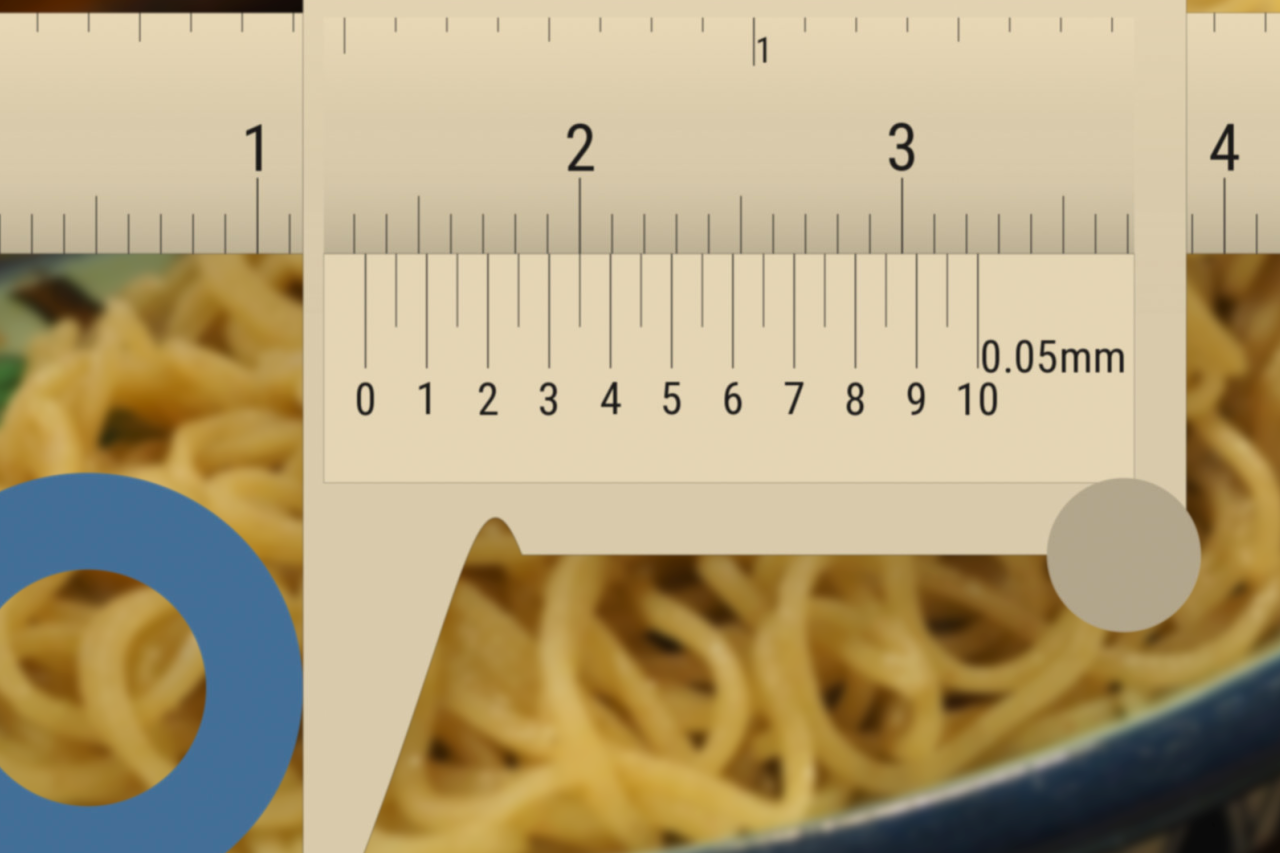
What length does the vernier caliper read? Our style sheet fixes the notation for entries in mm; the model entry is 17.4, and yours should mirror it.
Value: 13.35
